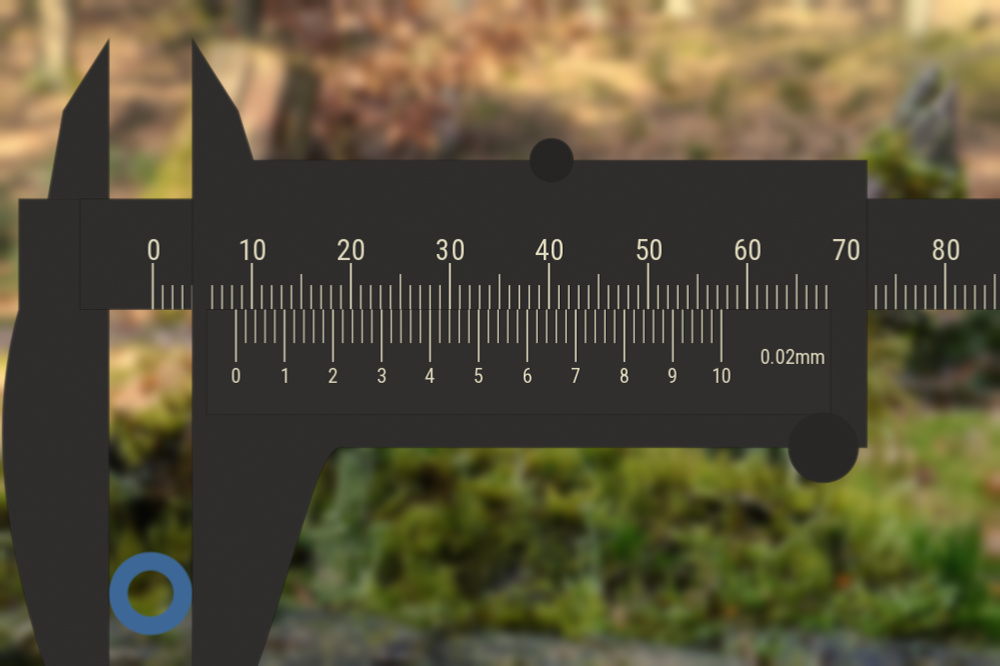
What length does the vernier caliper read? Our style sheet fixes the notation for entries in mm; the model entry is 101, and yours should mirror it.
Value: 8.4
